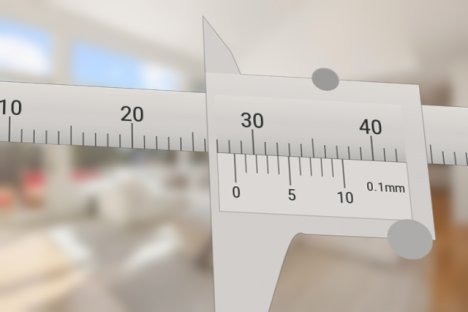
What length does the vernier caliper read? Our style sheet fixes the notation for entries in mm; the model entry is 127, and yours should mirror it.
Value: 28.4
